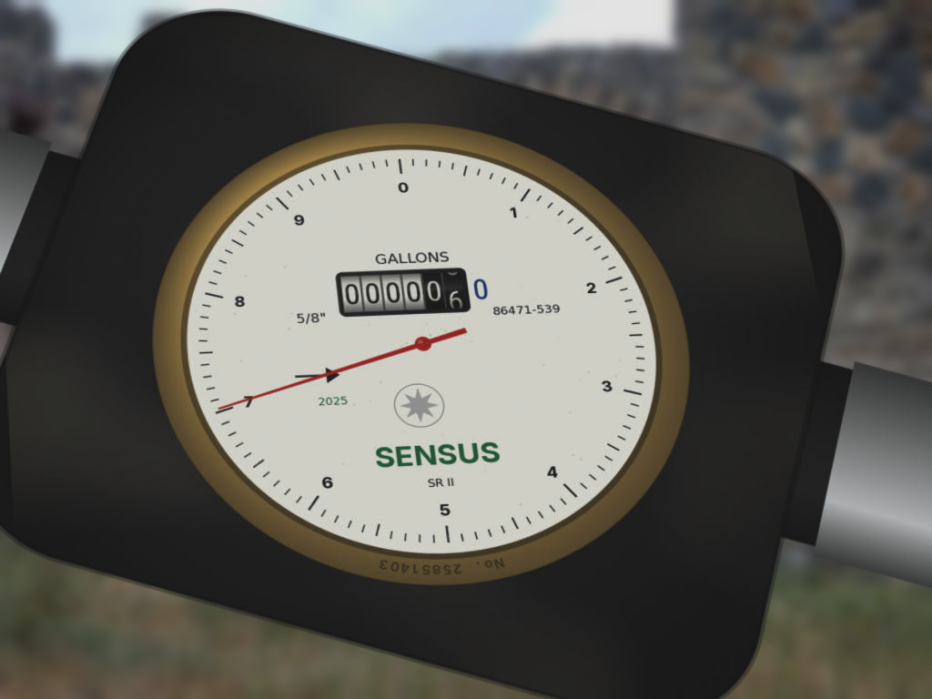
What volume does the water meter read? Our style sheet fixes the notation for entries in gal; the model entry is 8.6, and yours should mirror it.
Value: 57.0
